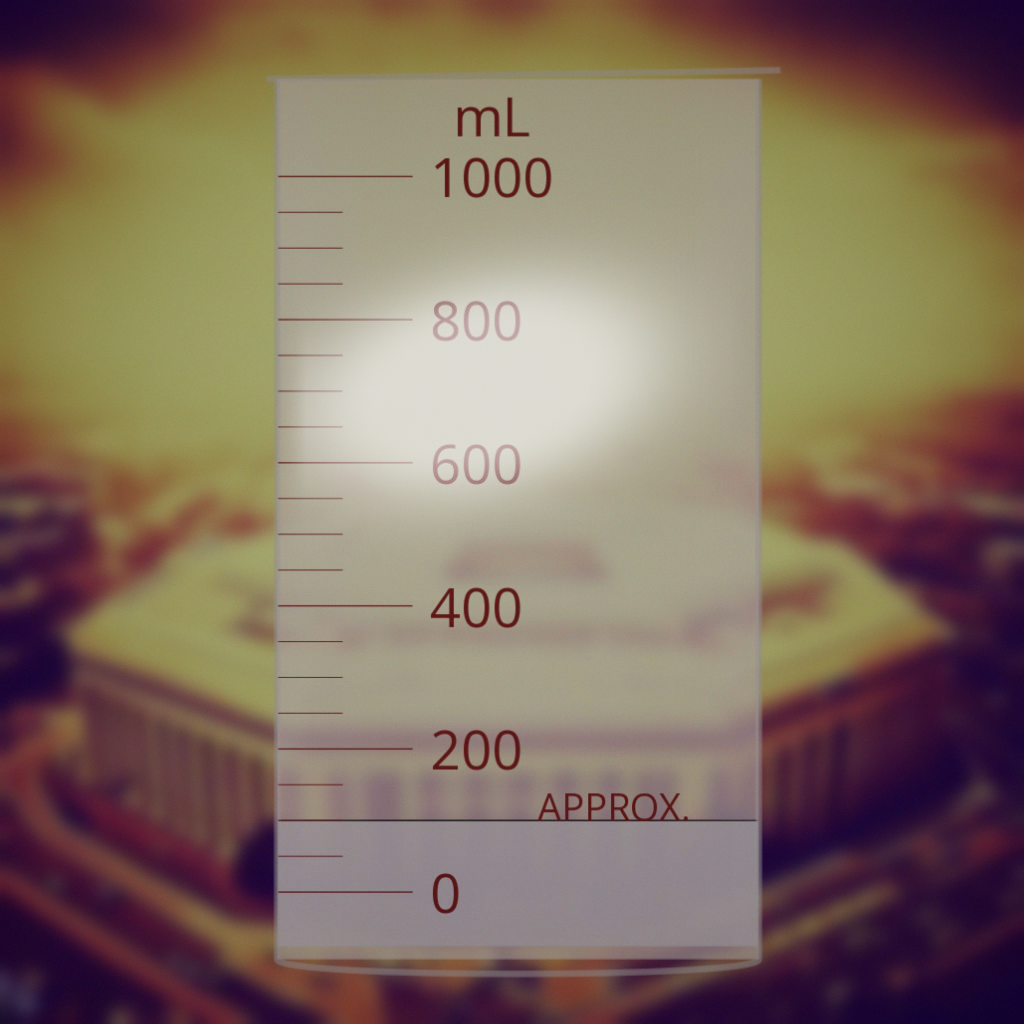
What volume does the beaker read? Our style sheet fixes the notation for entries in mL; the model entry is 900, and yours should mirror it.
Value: 100
